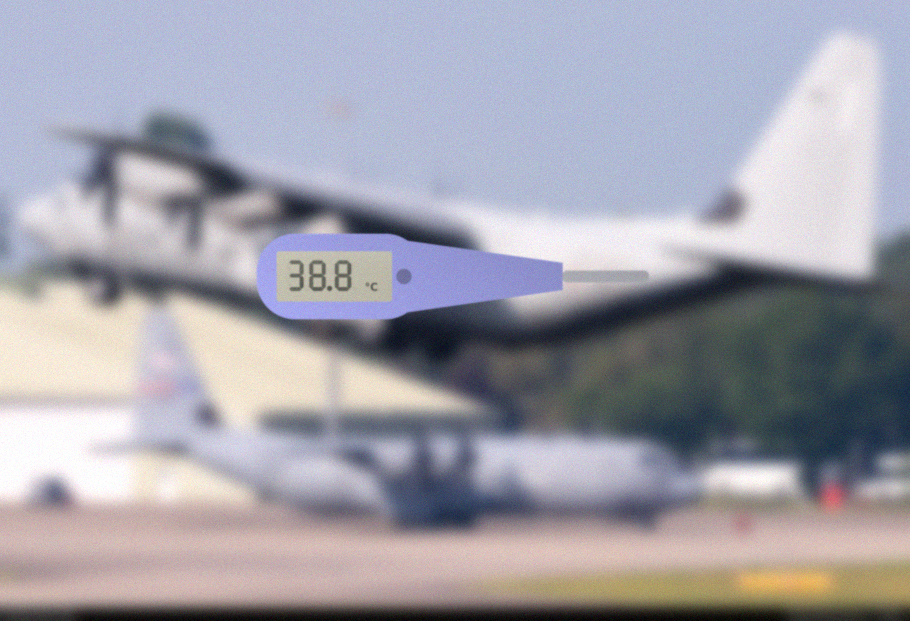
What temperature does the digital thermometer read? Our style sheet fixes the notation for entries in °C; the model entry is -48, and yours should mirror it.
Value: 38.8
